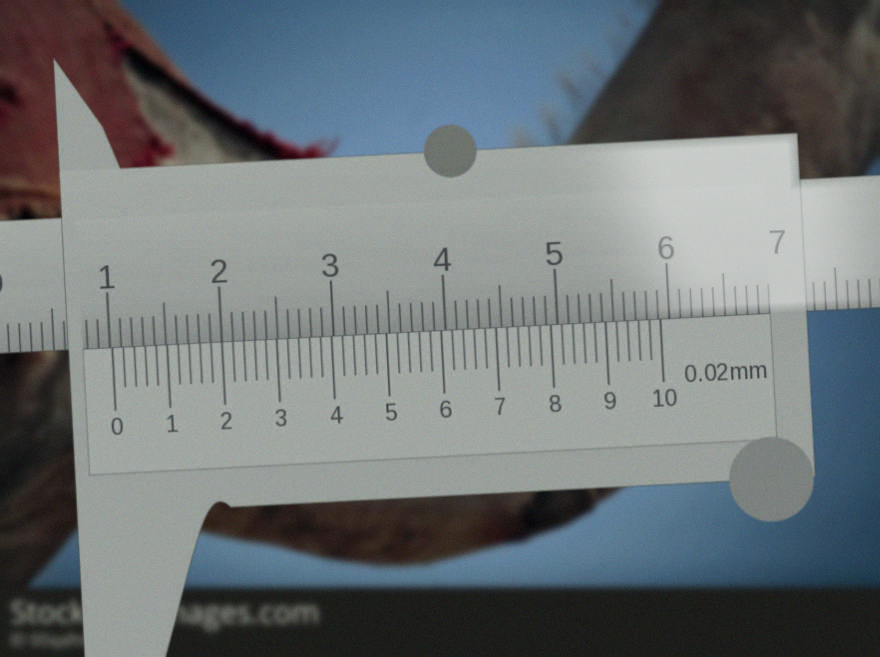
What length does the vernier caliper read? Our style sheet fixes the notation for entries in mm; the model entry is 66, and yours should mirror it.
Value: 10.2
